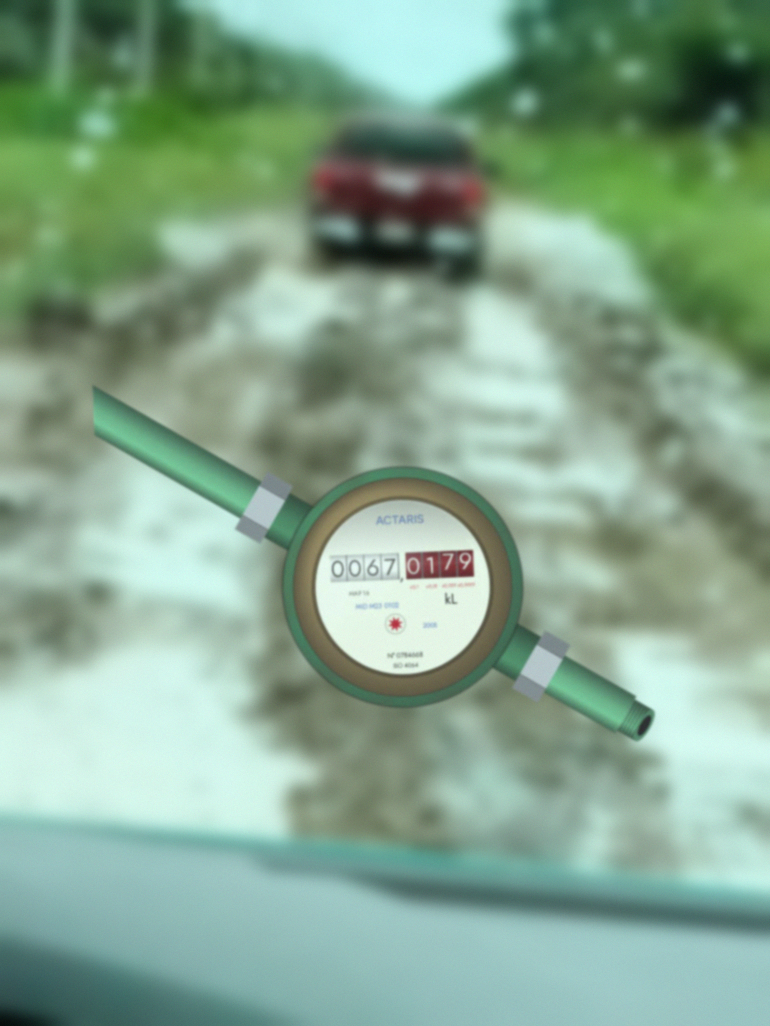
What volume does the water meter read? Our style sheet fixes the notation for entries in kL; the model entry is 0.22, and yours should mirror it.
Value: 67.0179
